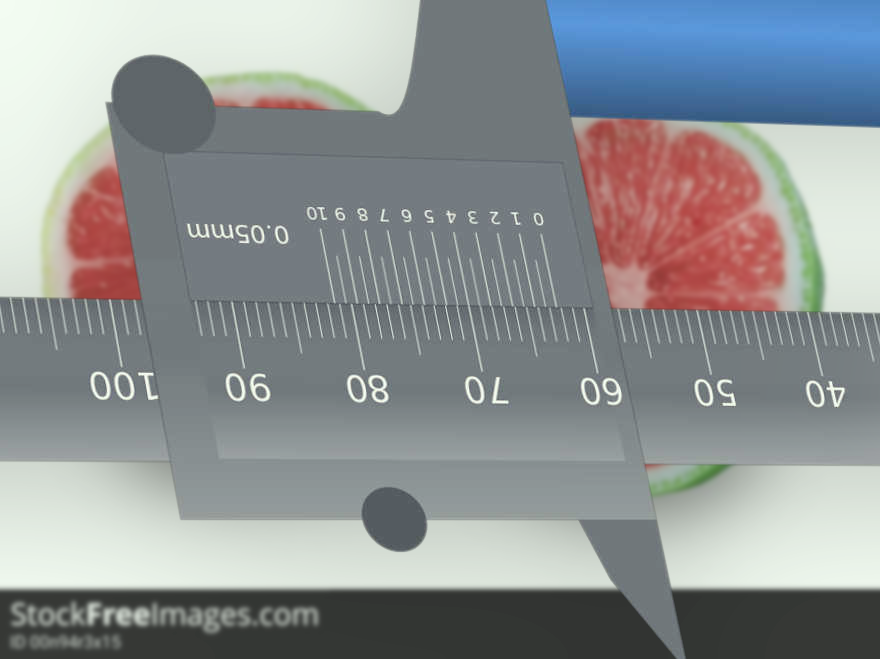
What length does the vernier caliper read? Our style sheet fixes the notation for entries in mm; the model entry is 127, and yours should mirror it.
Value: 62.4
